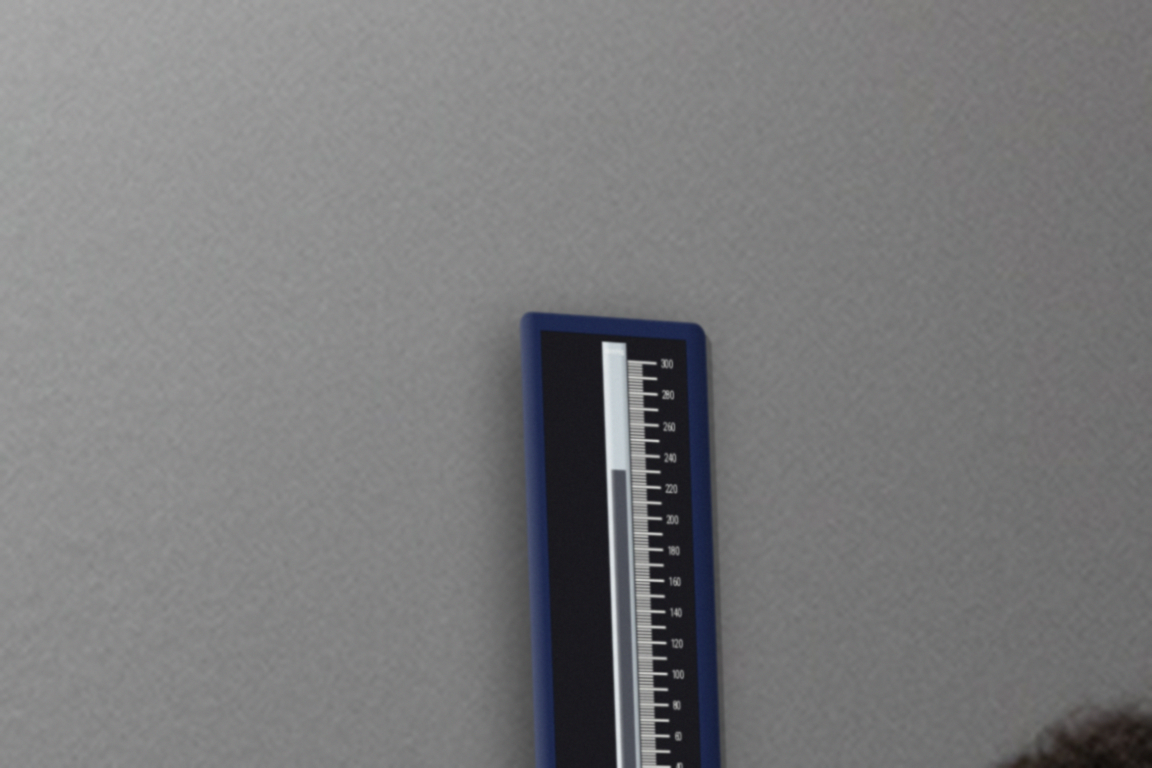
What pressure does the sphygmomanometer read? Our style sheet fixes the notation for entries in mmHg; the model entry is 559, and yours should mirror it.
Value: 230
